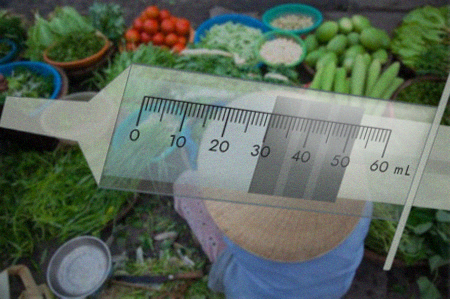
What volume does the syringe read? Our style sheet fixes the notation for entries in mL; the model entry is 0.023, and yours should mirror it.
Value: 30
